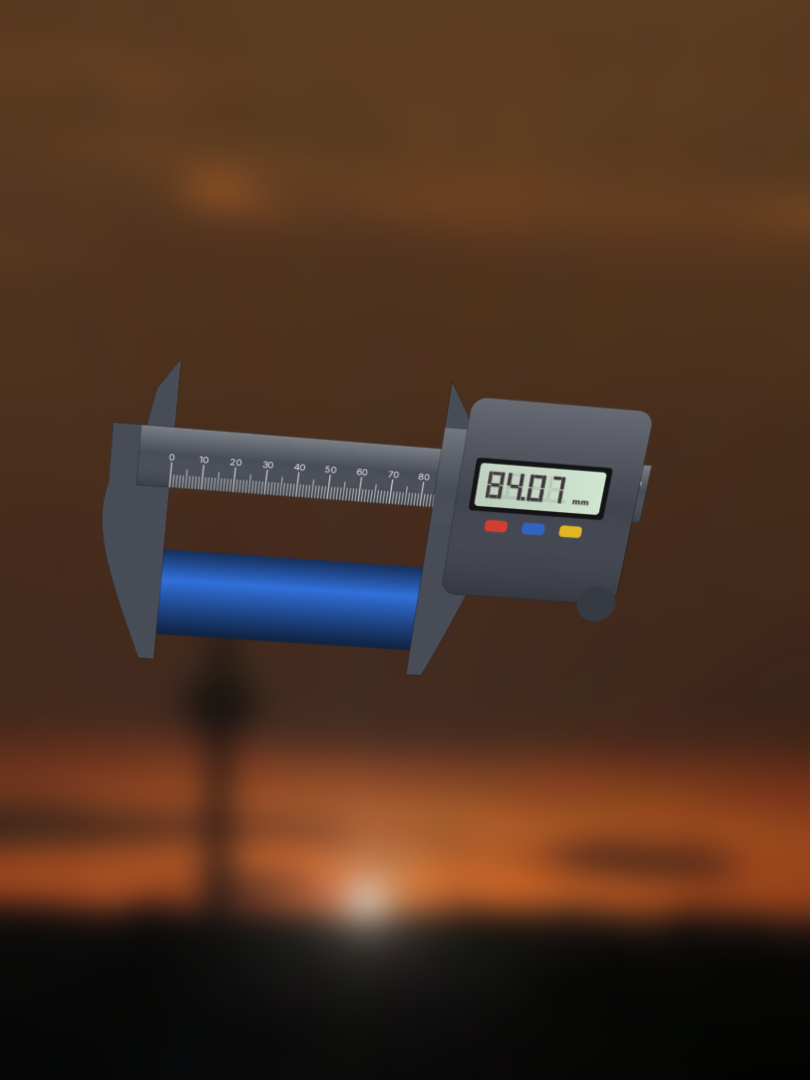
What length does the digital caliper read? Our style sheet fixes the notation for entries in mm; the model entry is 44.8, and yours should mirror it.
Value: 84.07
